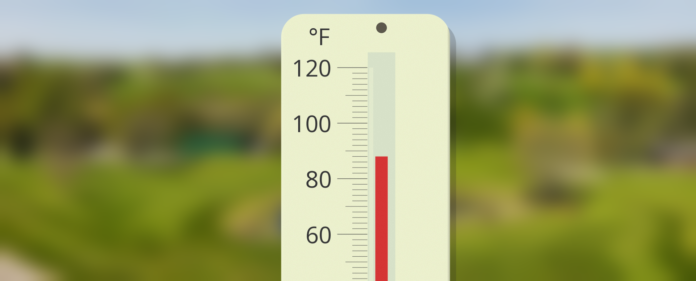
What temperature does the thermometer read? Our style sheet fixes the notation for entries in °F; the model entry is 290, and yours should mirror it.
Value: 88
